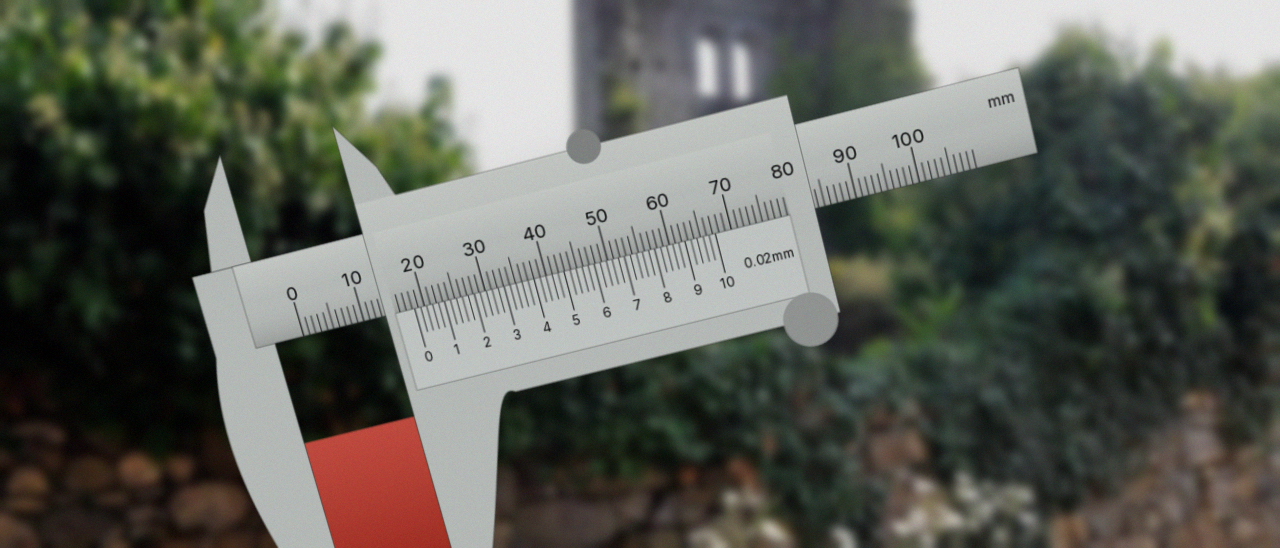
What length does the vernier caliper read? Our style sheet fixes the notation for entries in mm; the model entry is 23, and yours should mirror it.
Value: 18.4
